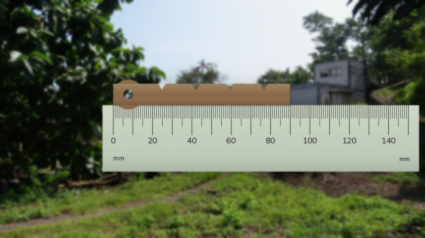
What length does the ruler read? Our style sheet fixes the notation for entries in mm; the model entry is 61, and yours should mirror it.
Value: 90
